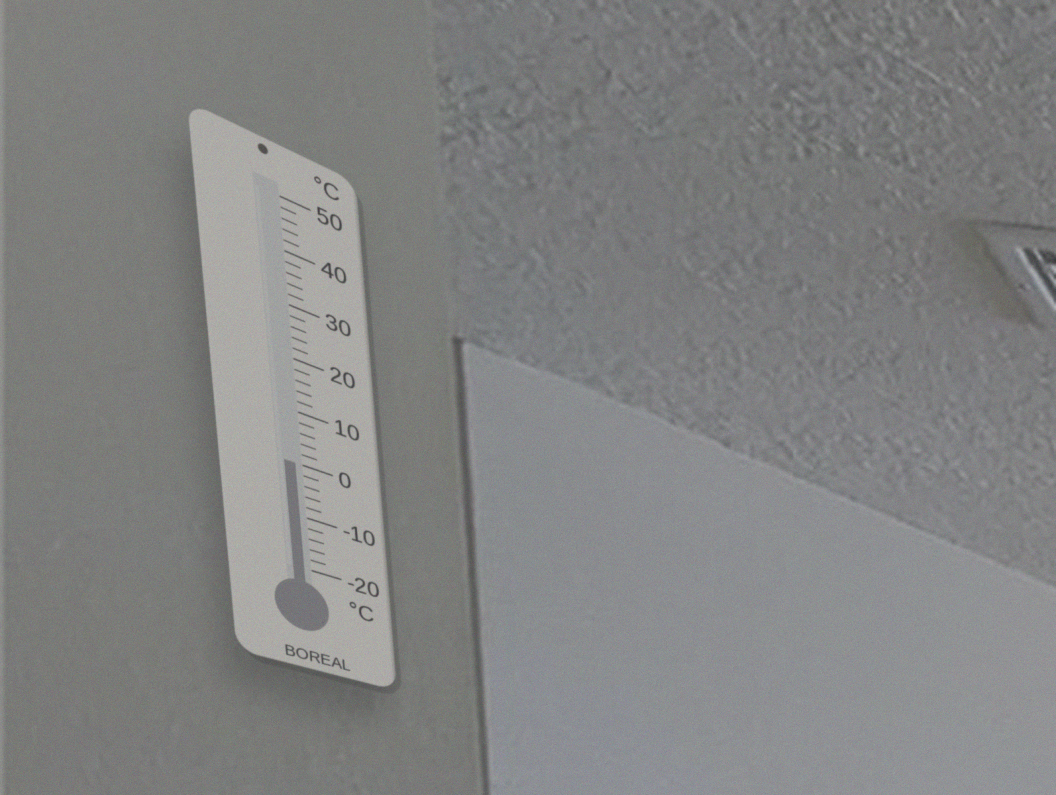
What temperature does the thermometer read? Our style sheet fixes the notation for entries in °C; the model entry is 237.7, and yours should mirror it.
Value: 0
